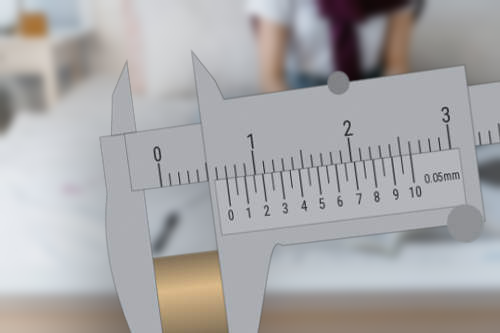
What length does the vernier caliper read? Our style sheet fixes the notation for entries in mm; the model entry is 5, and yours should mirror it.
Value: 7.0
